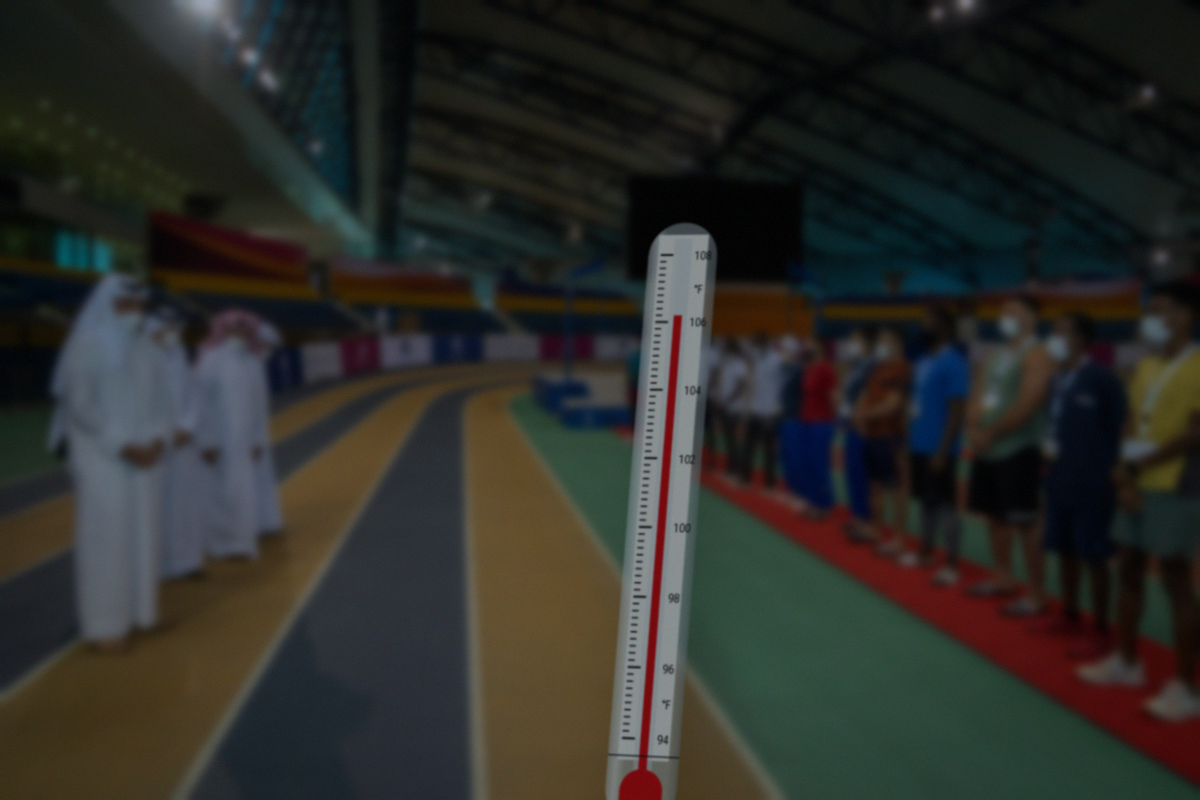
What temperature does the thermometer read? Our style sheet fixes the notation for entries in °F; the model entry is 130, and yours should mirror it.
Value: 106.2
